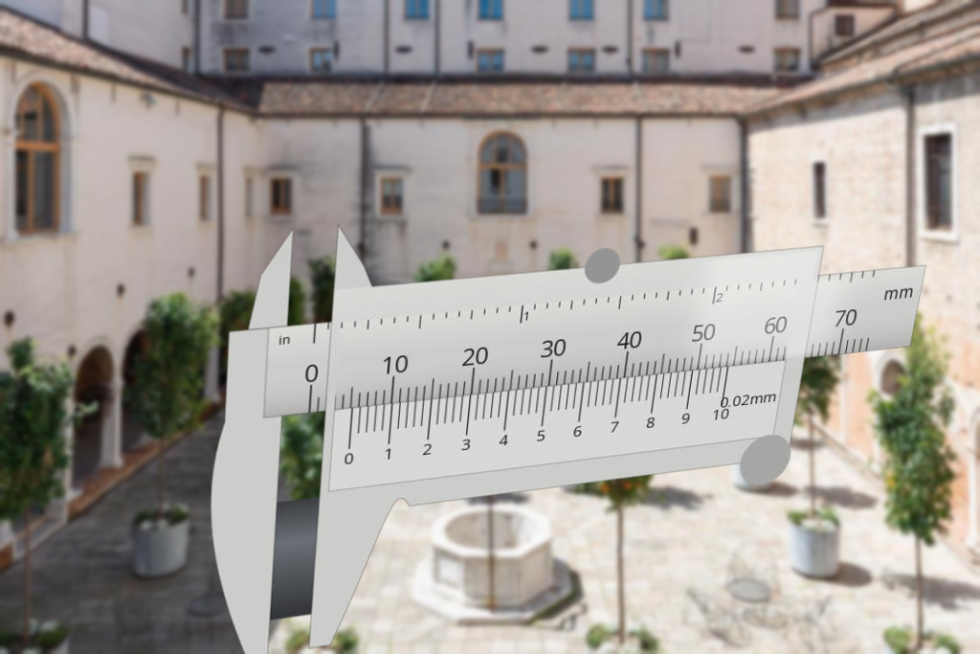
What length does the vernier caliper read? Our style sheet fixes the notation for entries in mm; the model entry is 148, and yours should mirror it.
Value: 5.2
